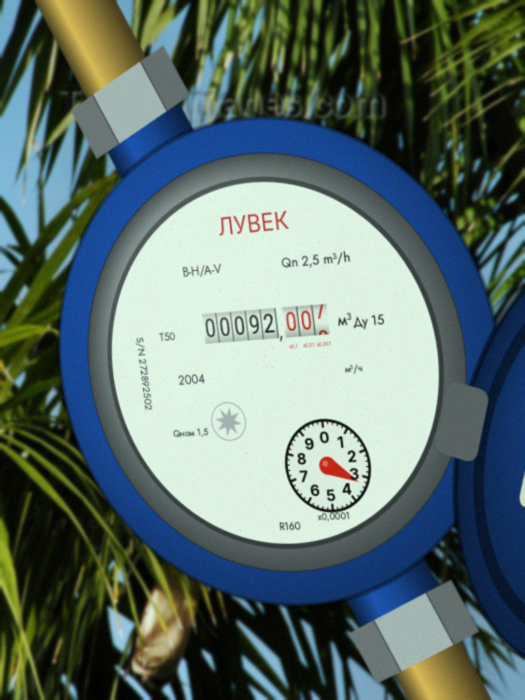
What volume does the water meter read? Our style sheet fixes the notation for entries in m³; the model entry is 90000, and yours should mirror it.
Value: 92.0073
